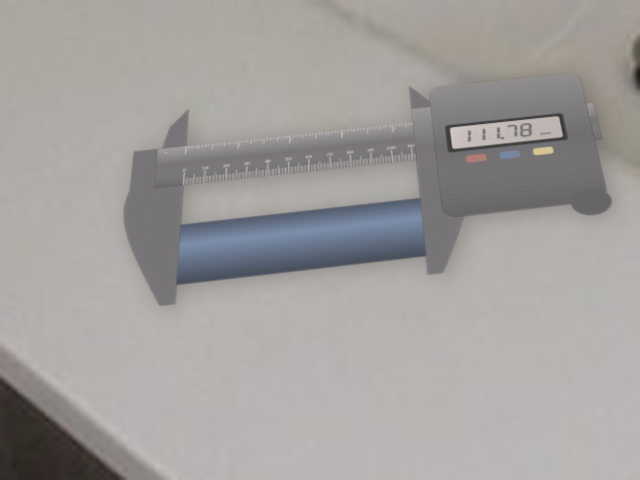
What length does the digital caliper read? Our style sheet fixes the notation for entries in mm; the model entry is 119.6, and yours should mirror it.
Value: 111.78
